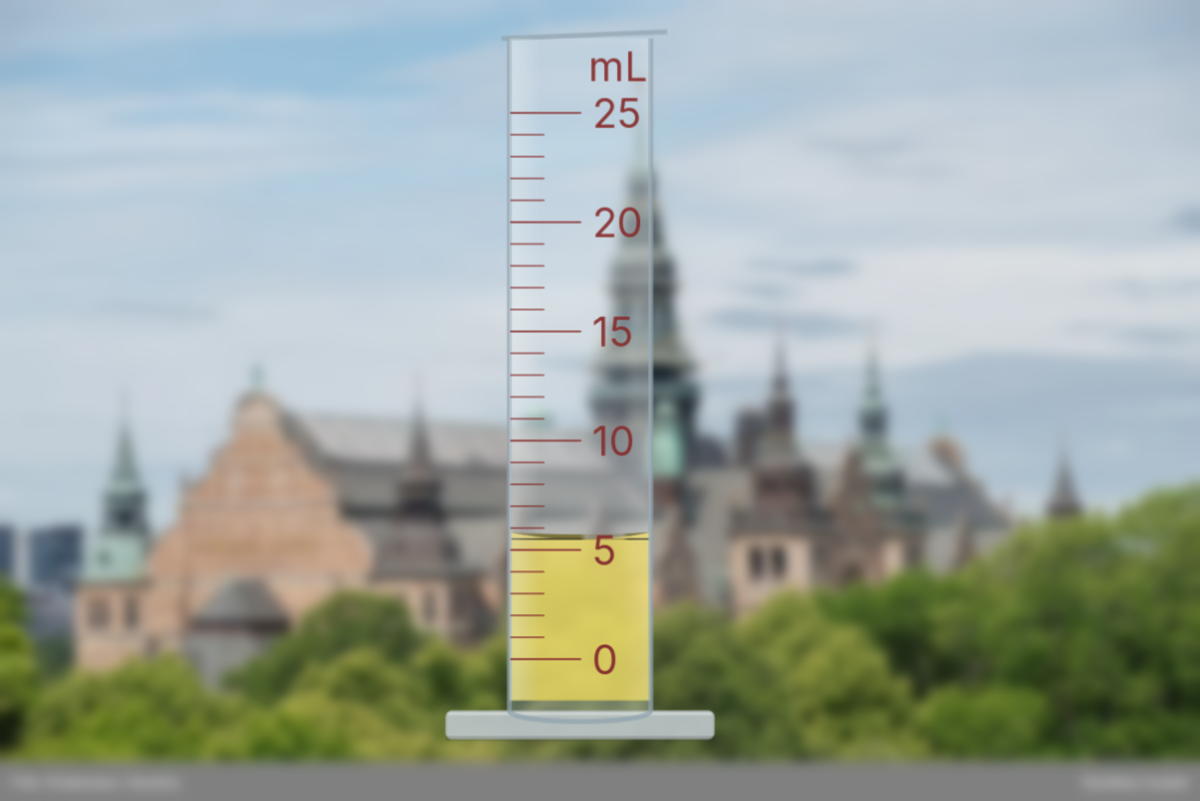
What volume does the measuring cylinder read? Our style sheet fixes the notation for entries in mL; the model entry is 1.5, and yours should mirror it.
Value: 5.5
